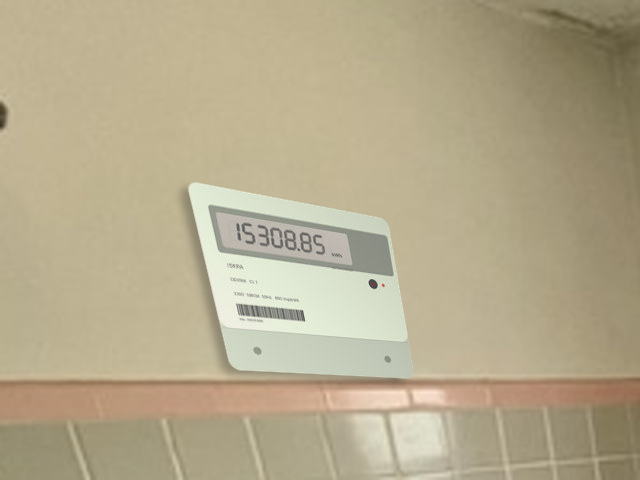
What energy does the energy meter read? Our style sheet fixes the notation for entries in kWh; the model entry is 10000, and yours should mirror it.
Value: 15308.85
